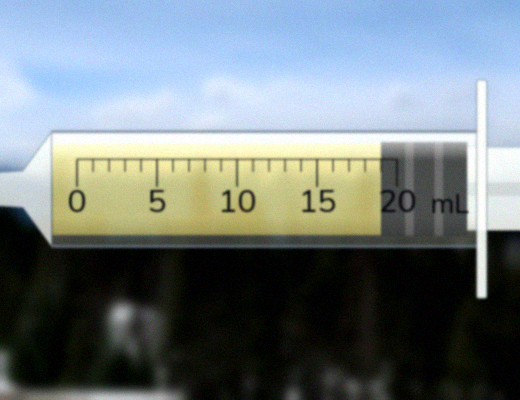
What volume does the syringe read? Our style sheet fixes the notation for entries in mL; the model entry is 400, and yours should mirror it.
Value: 19
